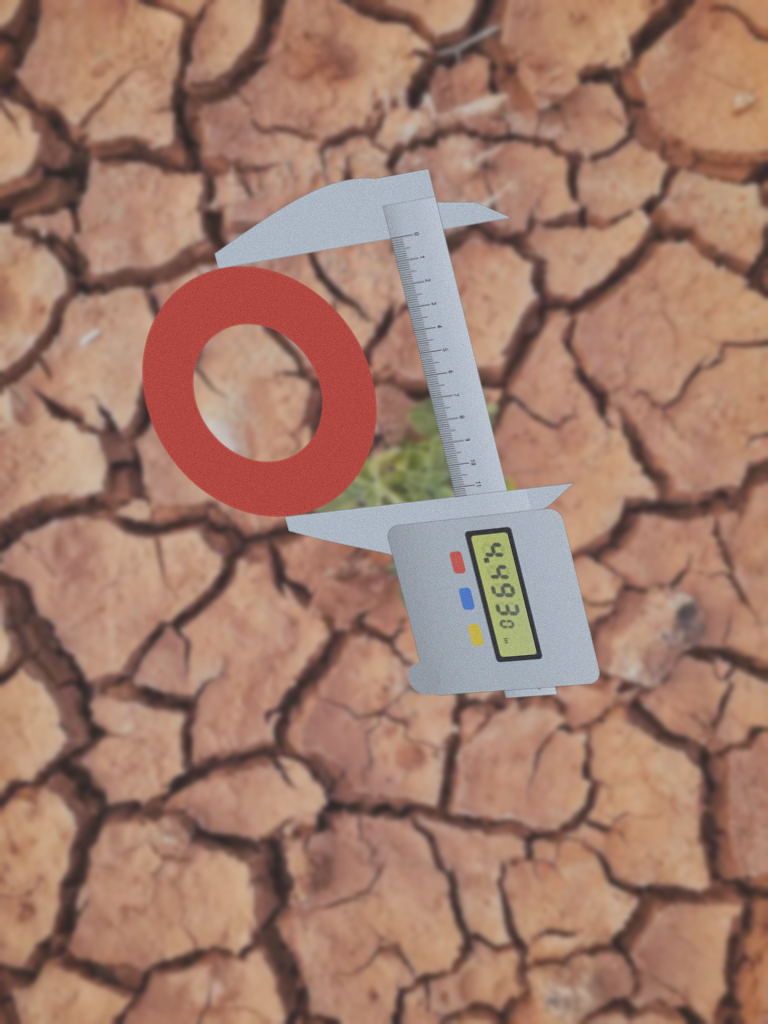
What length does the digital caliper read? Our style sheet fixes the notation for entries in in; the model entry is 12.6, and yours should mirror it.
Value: 4.4930
